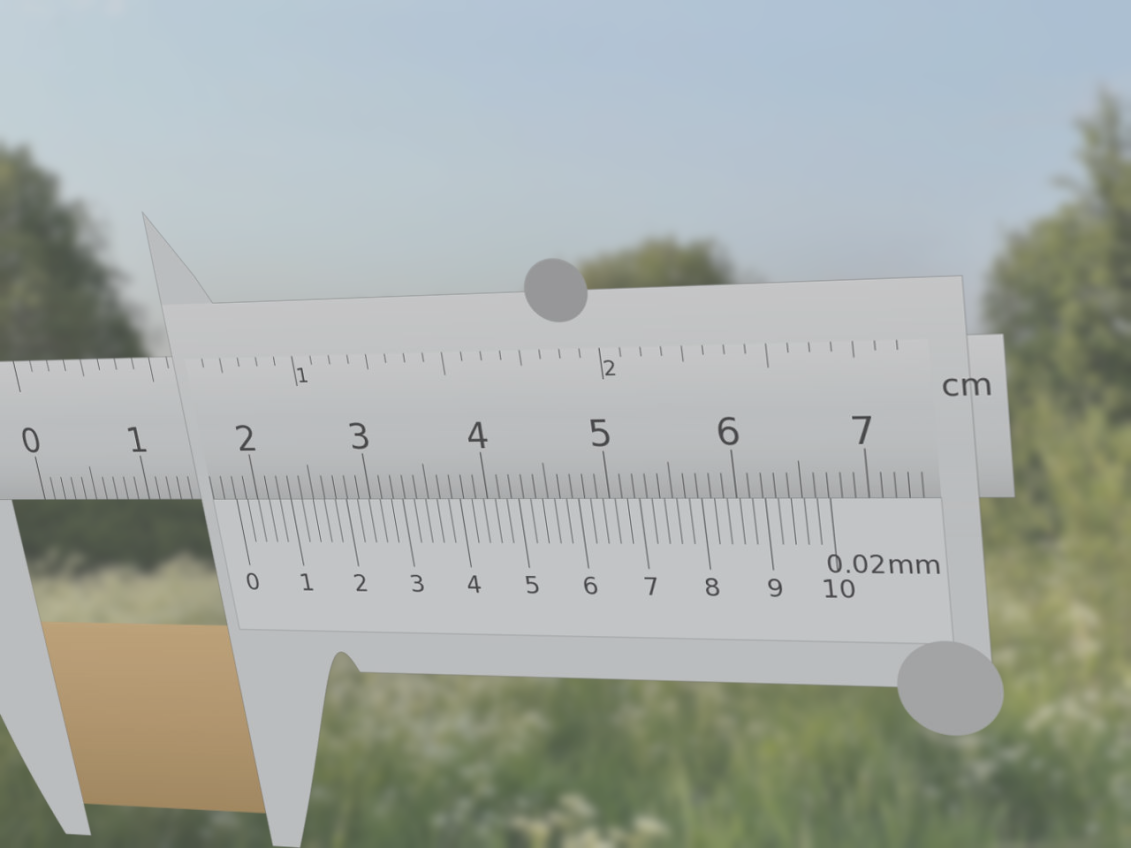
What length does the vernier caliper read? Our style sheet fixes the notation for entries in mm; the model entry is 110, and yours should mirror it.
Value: 18.1
